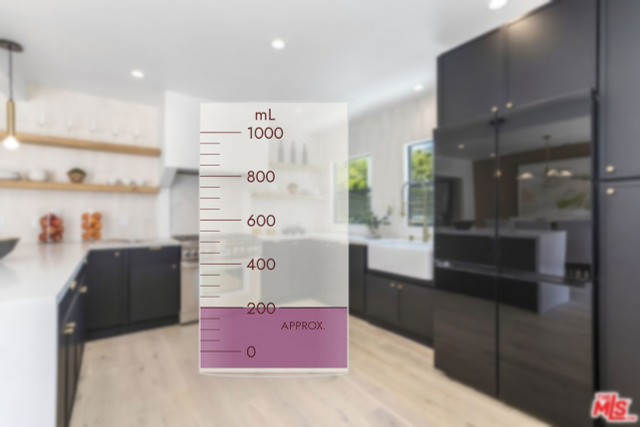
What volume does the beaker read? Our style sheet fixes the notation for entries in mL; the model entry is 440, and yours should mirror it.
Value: 200
